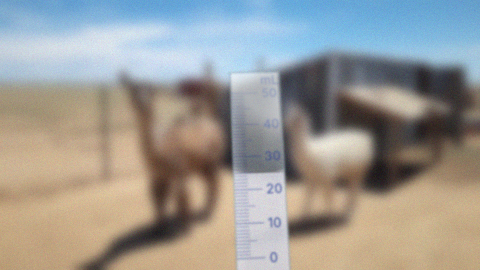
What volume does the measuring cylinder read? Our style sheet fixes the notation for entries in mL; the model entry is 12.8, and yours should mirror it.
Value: 25
